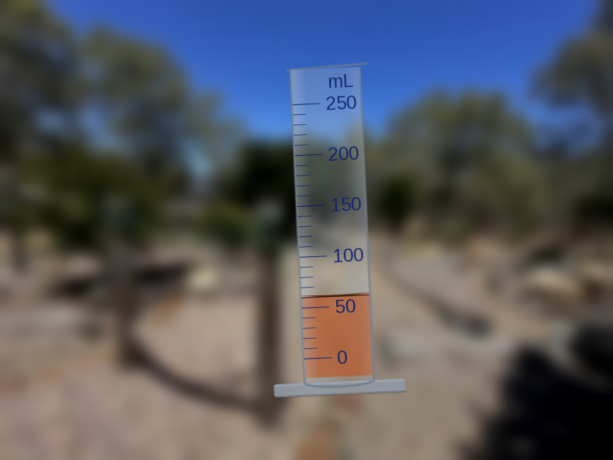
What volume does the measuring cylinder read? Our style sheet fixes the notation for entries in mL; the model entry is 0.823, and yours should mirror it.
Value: 60
